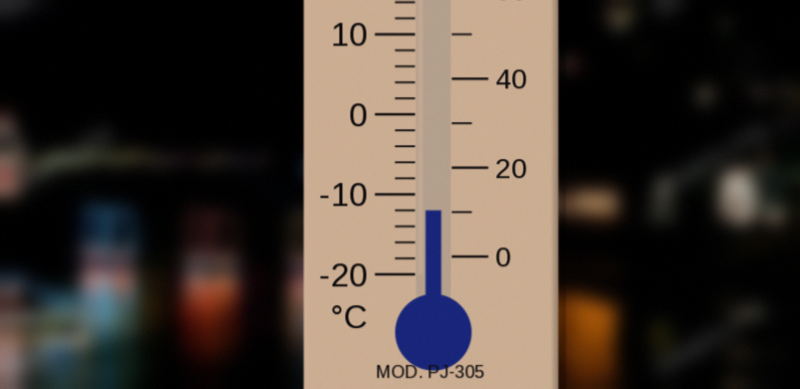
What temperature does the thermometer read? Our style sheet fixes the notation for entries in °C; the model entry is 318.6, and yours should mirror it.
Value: -12
